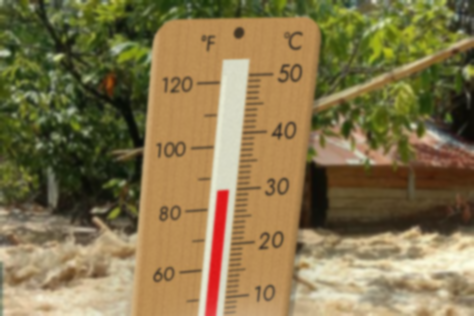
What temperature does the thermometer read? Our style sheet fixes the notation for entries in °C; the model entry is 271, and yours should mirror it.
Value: 30
